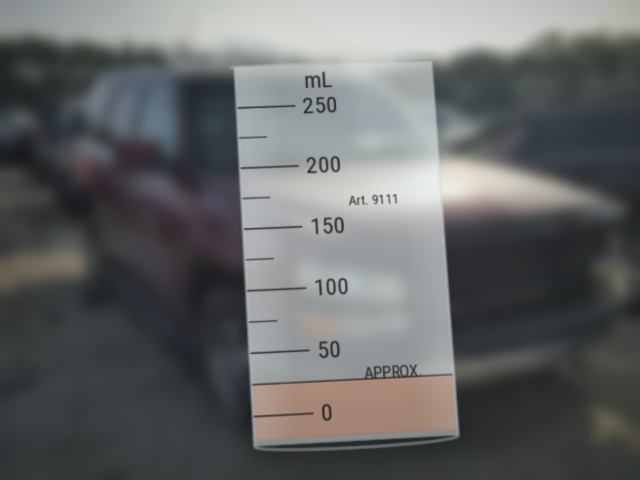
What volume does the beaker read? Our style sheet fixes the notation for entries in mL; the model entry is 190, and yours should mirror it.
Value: 25
